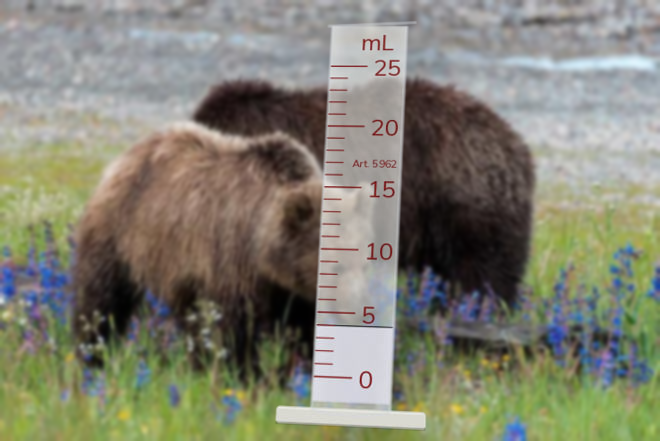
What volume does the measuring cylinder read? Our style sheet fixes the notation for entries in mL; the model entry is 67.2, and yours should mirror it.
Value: 4
